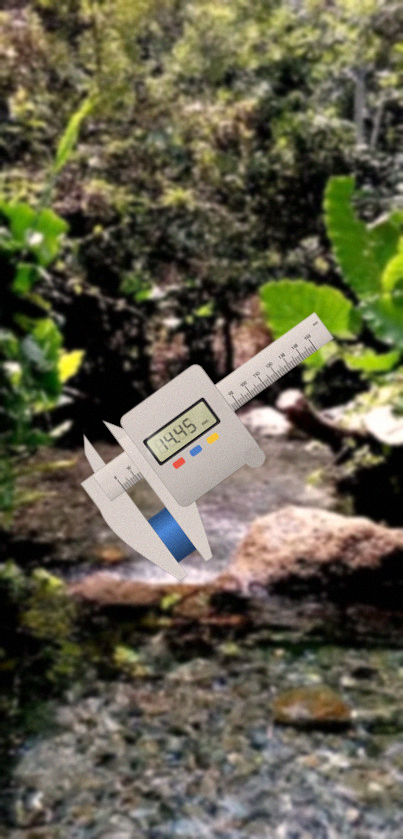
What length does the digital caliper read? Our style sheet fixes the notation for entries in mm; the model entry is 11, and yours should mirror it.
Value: 14.45
